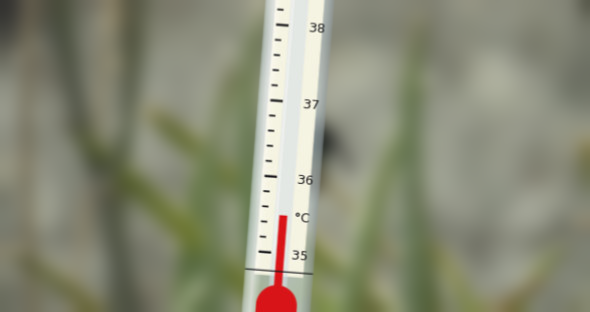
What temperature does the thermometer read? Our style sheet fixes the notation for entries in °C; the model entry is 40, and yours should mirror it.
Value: 35.5
